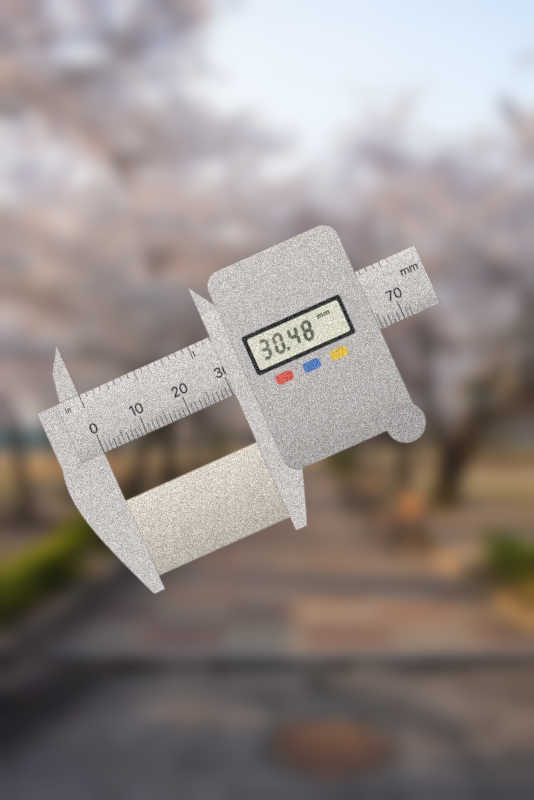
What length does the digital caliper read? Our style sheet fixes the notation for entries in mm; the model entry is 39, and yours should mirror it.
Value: 30.48
